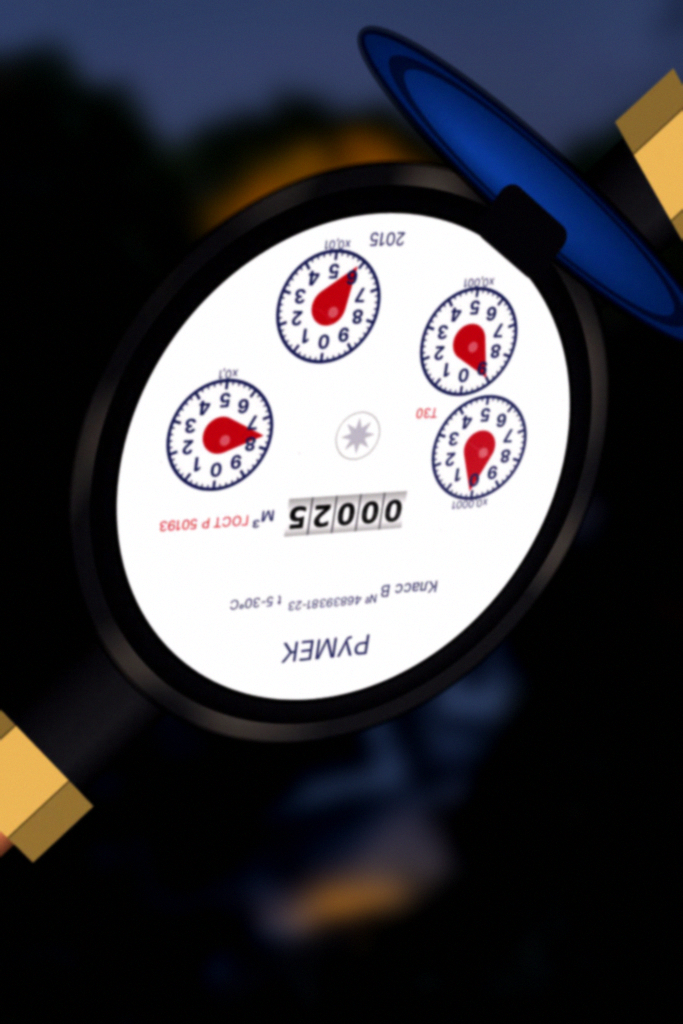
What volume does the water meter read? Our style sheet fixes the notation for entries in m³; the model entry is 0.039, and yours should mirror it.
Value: 25.7590
